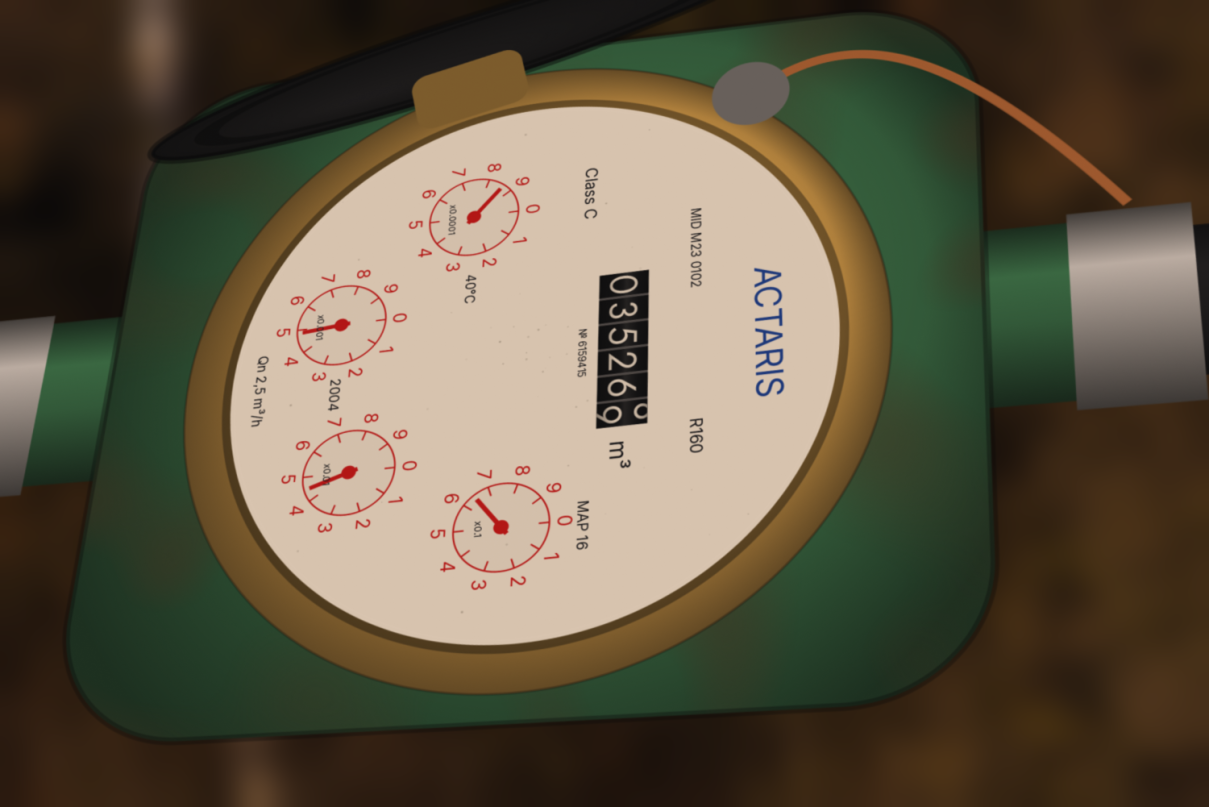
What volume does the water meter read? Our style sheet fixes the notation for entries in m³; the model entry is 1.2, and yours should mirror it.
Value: 35268.6448
